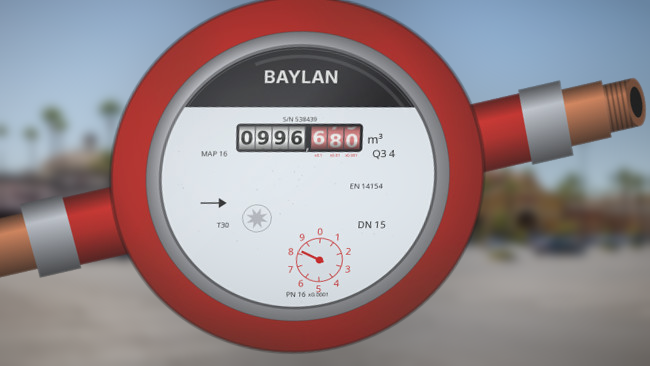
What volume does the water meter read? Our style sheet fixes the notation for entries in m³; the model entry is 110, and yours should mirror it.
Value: 996.6798
